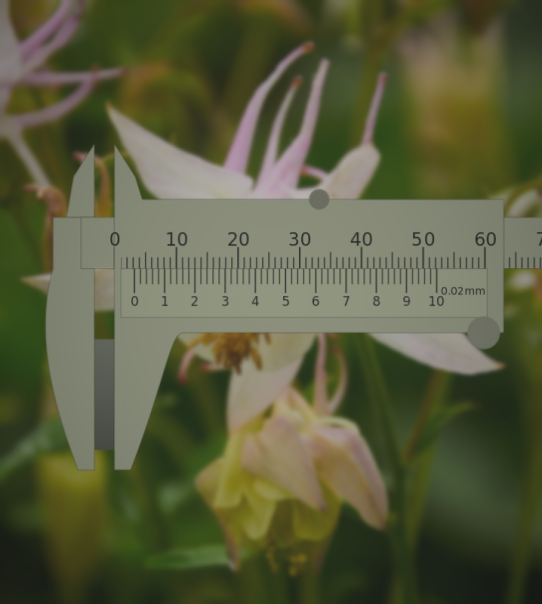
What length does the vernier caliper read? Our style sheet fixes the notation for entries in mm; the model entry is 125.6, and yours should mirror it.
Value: 3.2
